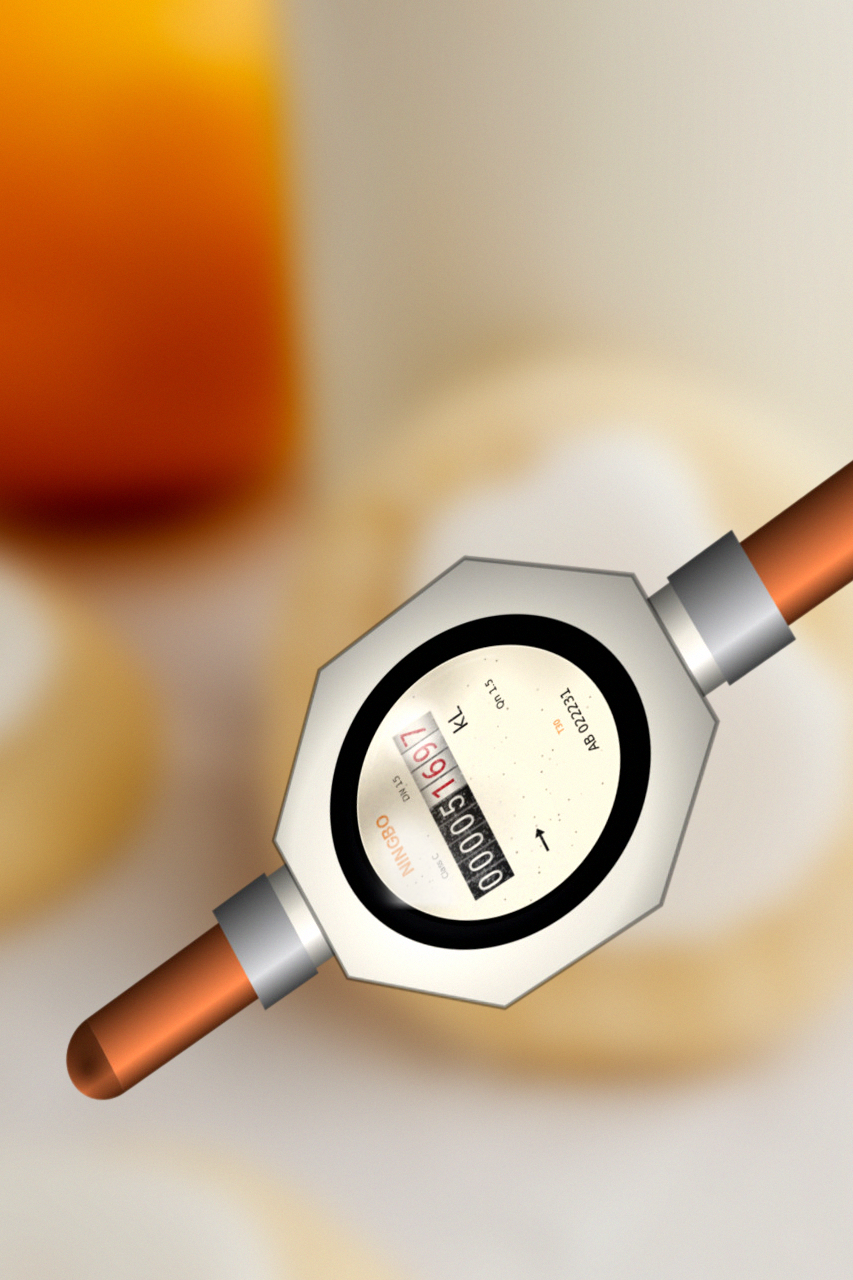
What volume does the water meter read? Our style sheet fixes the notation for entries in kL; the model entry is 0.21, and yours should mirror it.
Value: 5.1697
